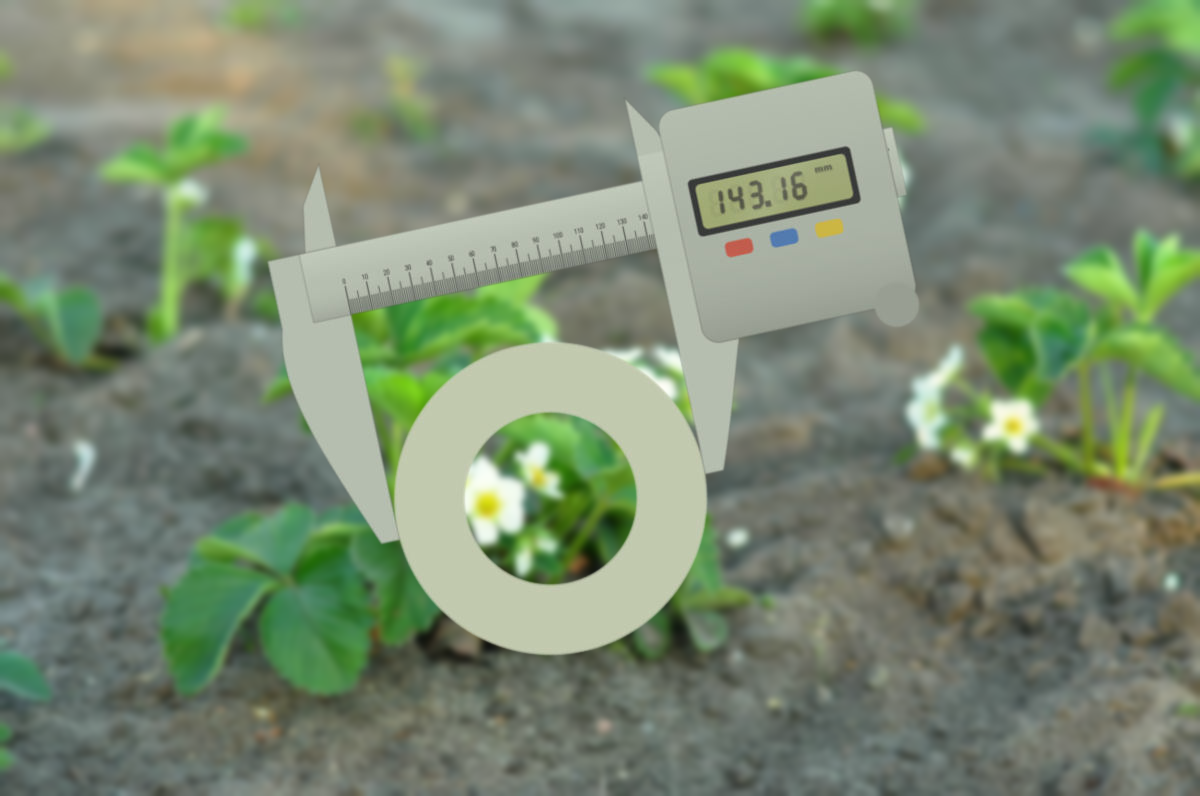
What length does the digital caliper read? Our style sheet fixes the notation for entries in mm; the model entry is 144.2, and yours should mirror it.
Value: 143.16
